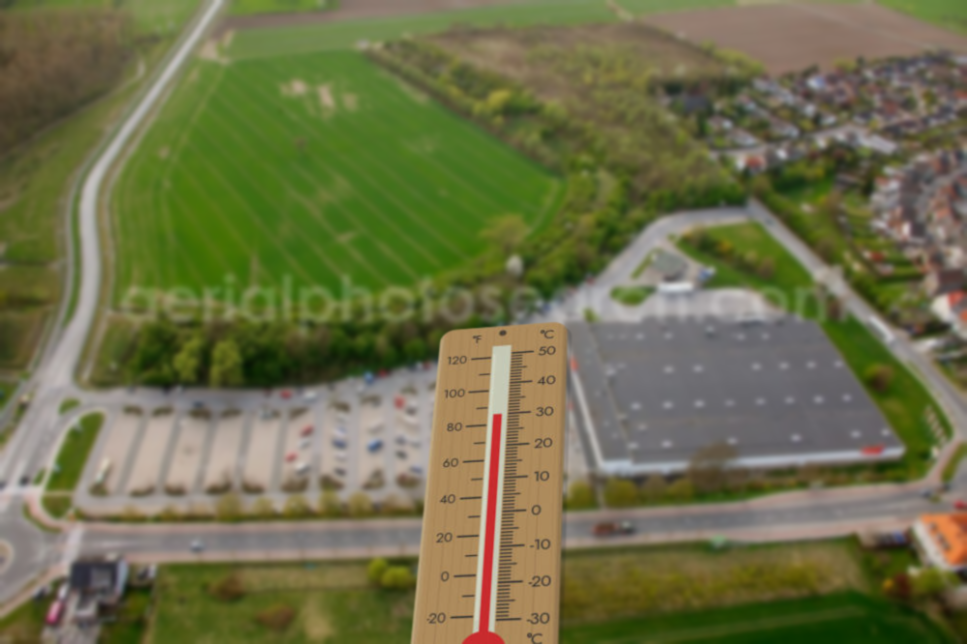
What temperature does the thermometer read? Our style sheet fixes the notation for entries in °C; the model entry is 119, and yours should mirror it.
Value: 30
